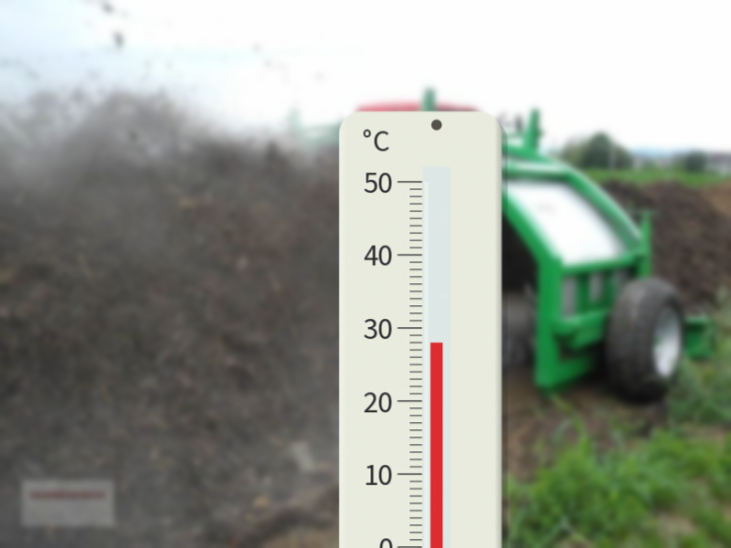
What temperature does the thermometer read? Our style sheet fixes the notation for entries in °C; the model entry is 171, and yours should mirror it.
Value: 28
